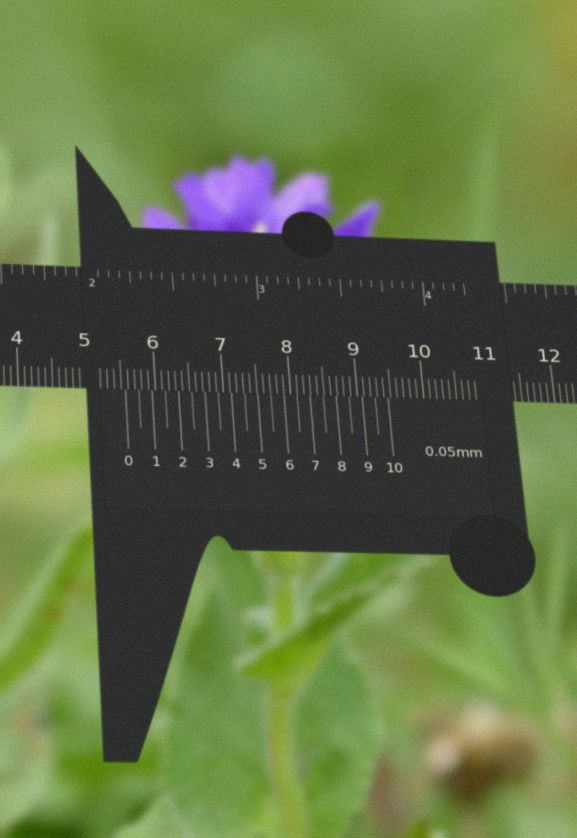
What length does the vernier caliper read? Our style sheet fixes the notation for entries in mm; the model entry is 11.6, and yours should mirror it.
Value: 55.6
